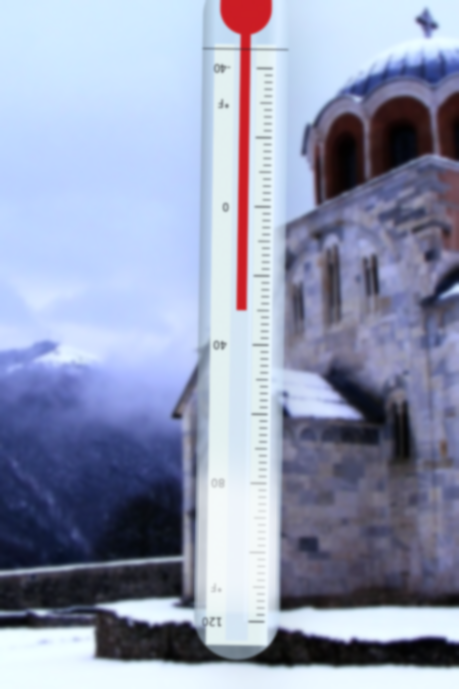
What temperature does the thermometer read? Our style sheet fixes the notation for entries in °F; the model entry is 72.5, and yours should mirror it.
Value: 30
